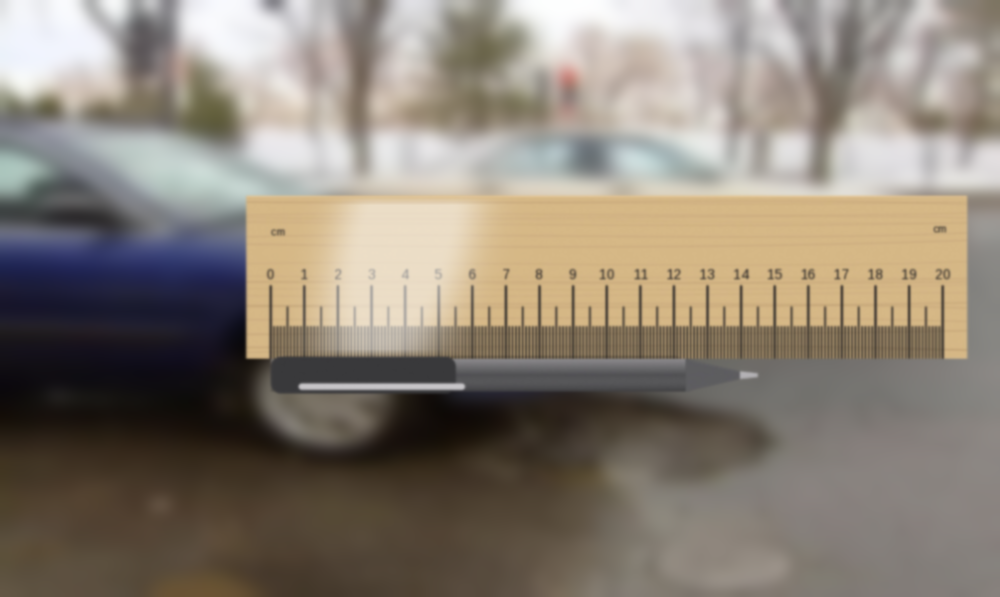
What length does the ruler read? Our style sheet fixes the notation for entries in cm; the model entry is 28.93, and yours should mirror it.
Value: 14.5
